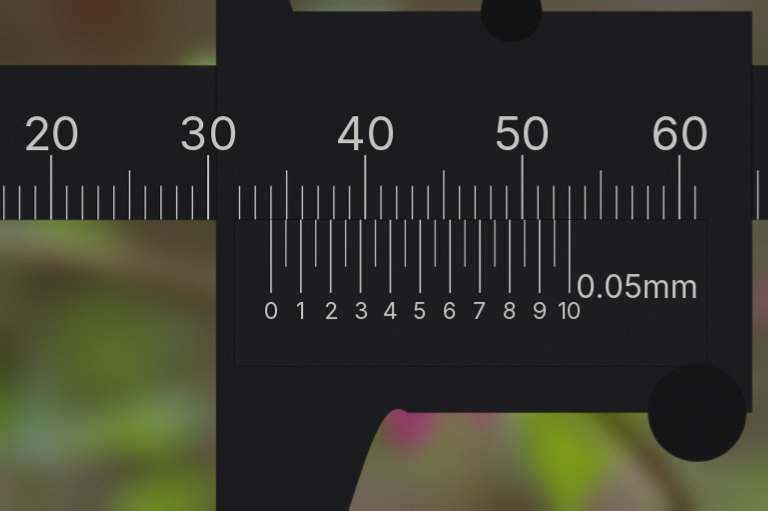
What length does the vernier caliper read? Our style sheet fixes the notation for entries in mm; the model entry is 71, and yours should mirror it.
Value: 34.0
